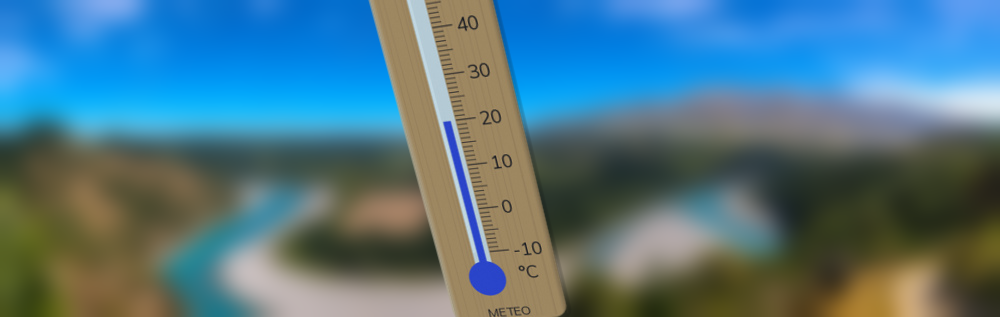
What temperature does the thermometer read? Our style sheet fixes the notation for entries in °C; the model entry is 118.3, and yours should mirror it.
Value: 20
